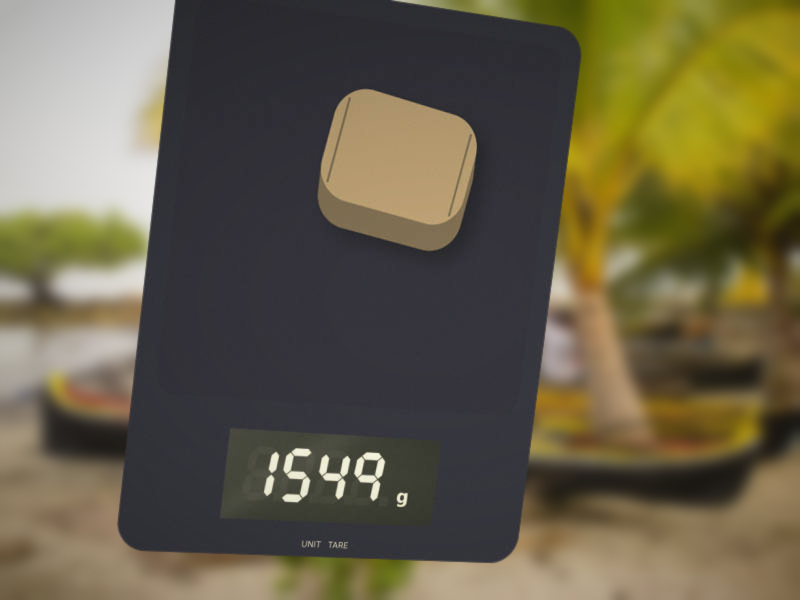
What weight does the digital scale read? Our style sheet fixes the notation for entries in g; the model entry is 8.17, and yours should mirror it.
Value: 1549
